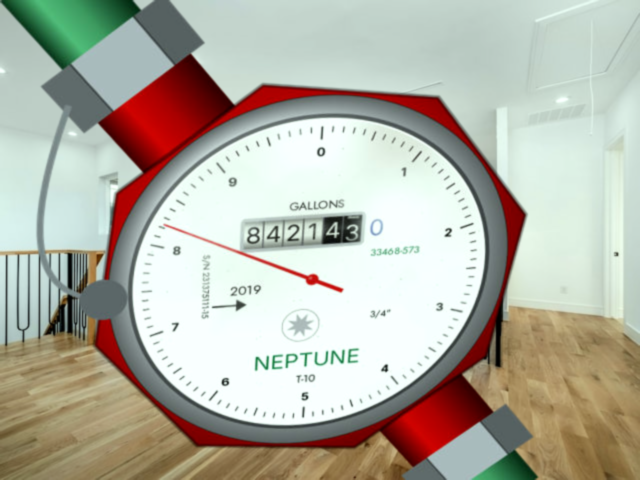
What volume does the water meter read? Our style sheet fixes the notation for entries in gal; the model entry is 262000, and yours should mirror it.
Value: 8421428.2
